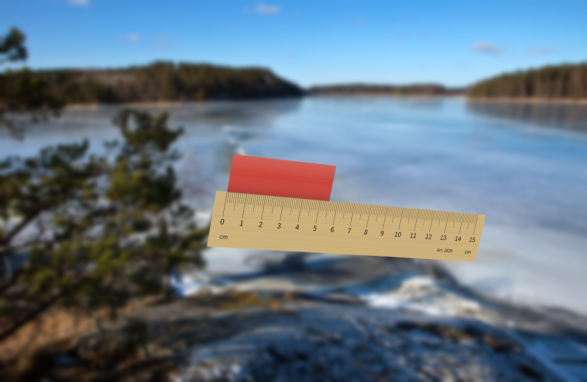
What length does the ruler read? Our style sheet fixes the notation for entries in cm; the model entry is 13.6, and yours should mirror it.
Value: 5.5
